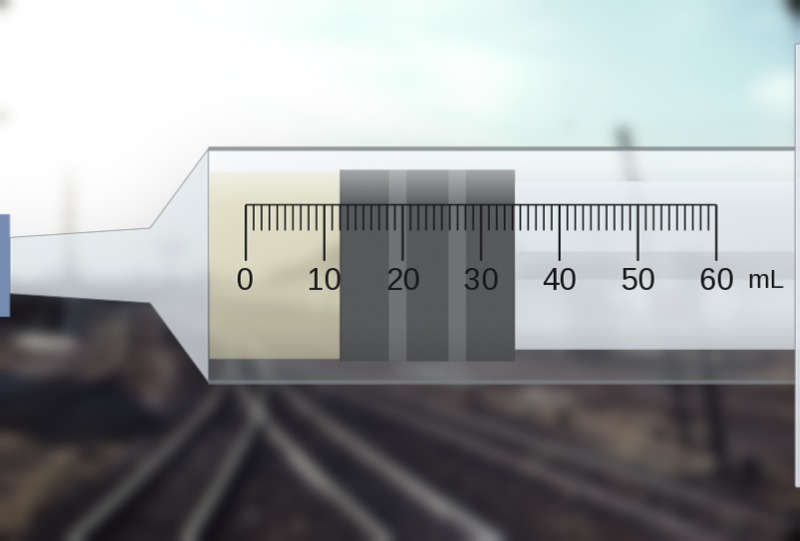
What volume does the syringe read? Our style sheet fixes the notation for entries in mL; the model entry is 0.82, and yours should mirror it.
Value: 12
